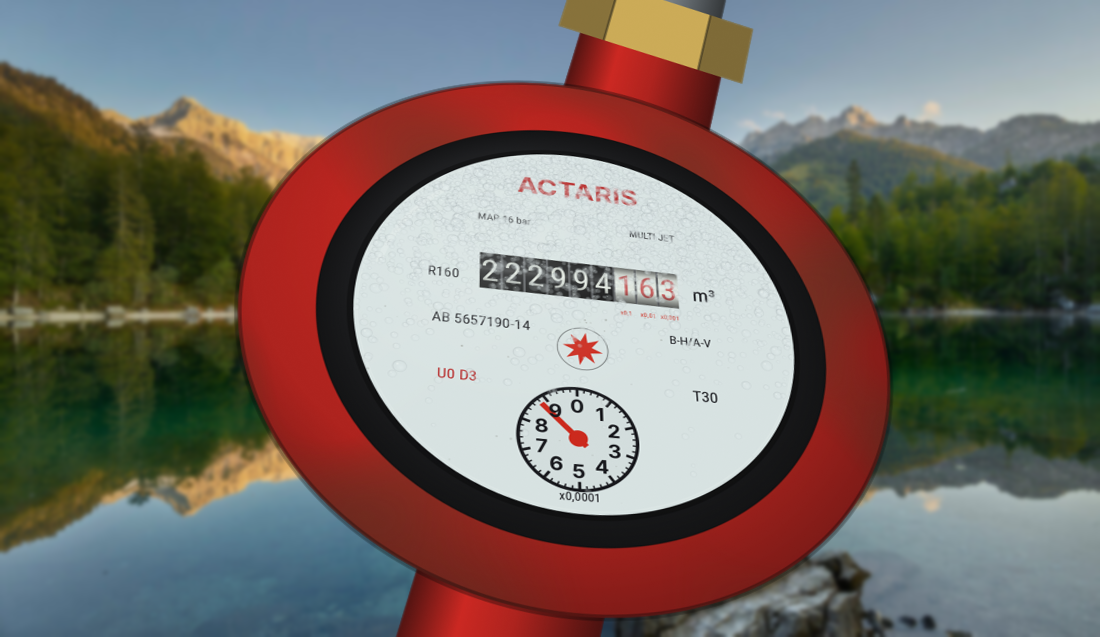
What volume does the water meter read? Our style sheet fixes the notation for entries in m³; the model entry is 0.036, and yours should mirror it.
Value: 222994.1638
